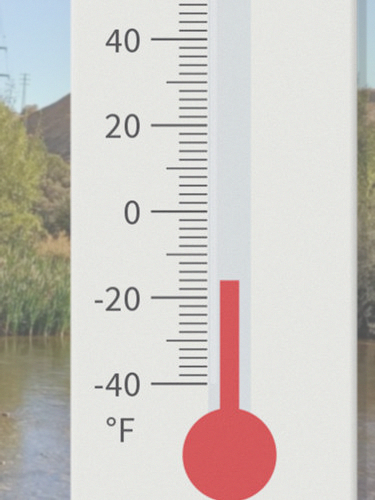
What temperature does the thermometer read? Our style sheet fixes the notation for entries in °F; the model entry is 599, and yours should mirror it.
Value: -16
